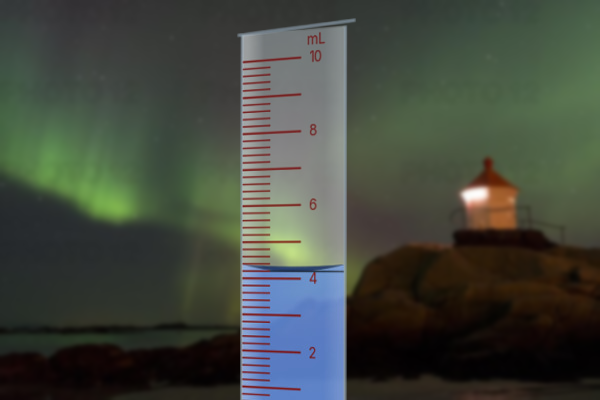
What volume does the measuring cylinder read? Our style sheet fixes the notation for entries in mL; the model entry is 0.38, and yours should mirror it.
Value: 4.2
